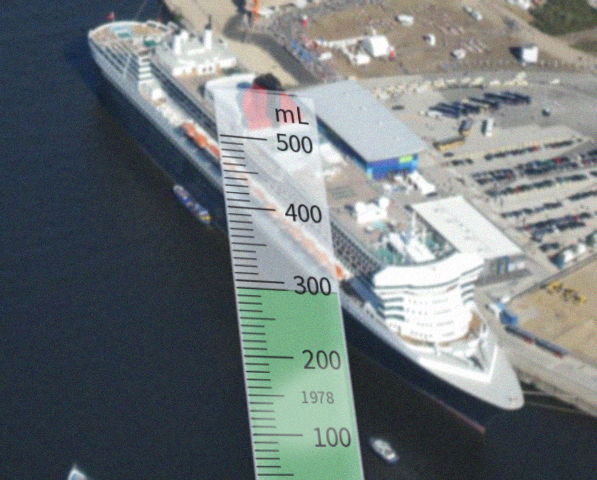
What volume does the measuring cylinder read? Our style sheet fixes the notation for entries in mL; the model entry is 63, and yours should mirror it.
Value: 290
